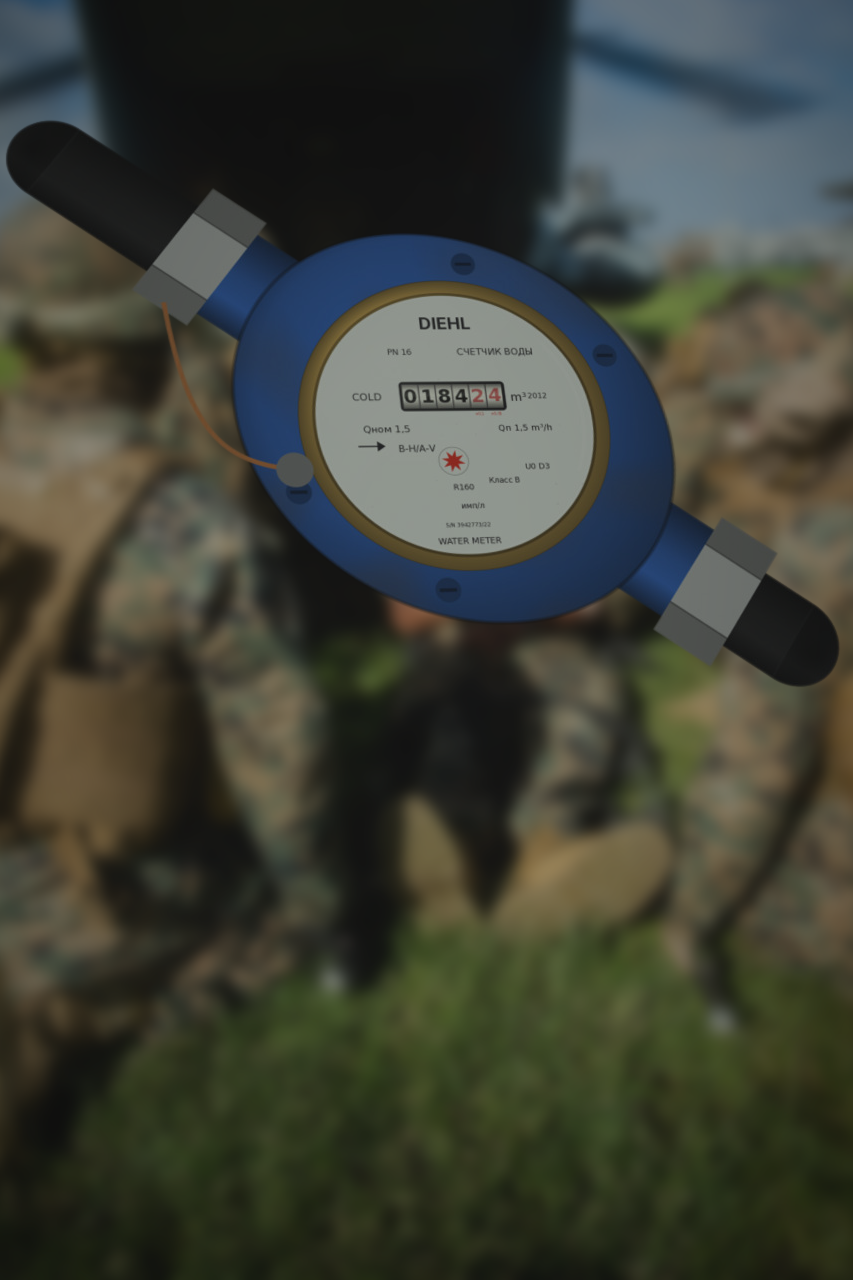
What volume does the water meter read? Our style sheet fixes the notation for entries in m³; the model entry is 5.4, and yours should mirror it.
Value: 184.24
